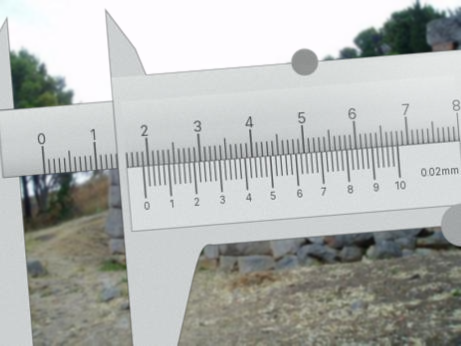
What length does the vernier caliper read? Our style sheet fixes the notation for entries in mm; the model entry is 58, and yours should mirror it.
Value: 19.0
